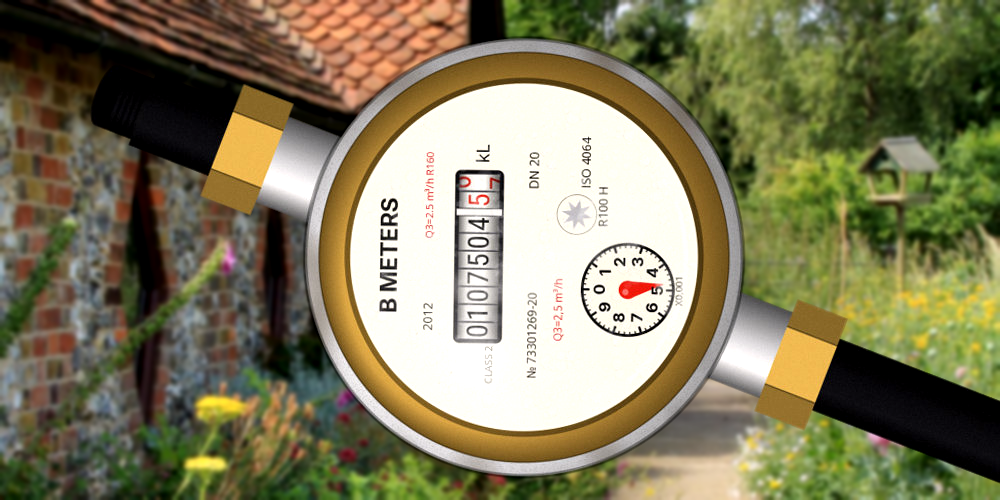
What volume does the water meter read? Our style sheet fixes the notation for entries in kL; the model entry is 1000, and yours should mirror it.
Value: 107504.564
